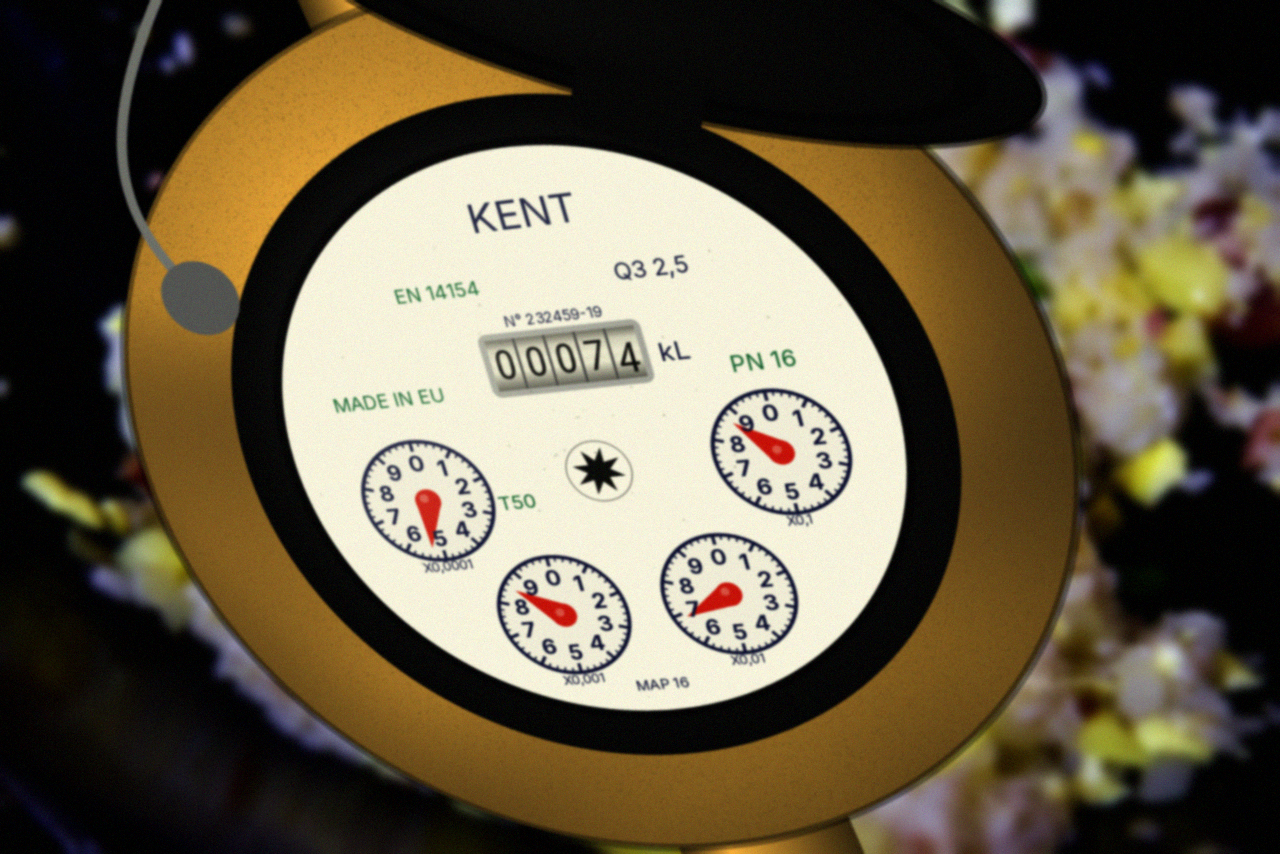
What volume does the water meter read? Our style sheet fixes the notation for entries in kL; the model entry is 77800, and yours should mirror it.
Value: 73.8685
